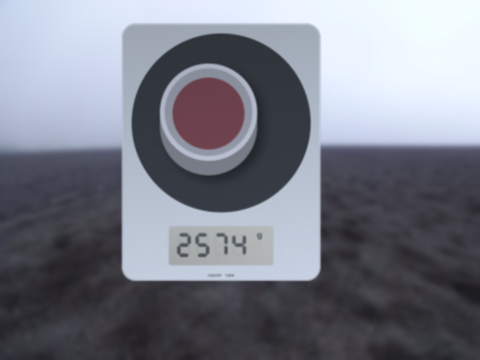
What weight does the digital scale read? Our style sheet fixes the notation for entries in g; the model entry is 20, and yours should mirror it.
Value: 2574
